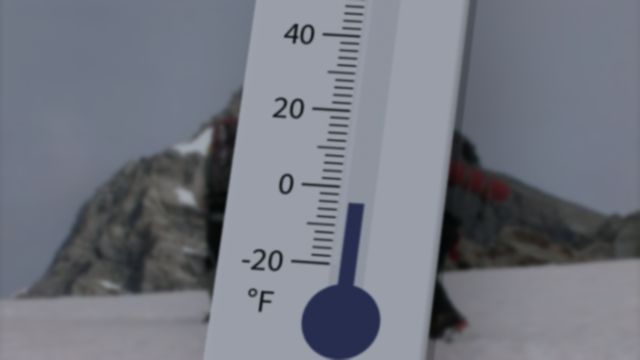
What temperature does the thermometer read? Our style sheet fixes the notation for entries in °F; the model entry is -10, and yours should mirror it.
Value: -4
